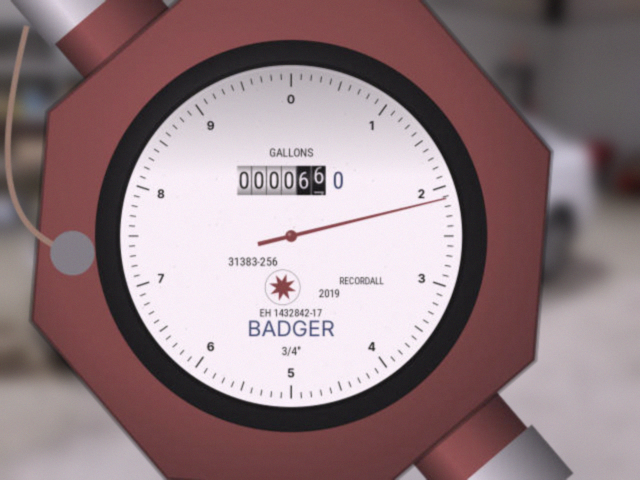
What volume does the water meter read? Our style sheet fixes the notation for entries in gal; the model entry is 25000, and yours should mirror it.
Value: 662.1
